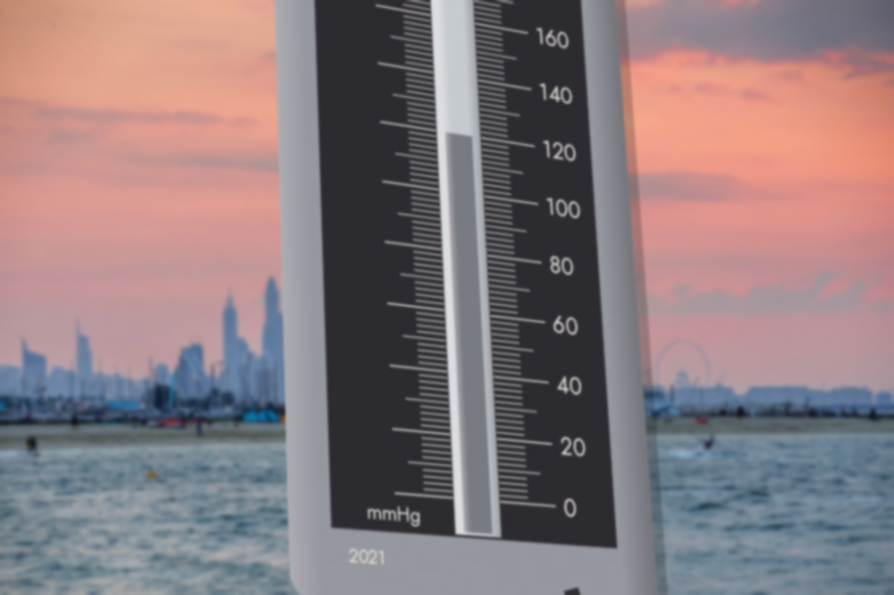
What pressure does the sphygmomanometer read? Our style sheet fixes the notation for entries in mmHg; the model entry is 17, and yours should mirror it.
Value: 120
